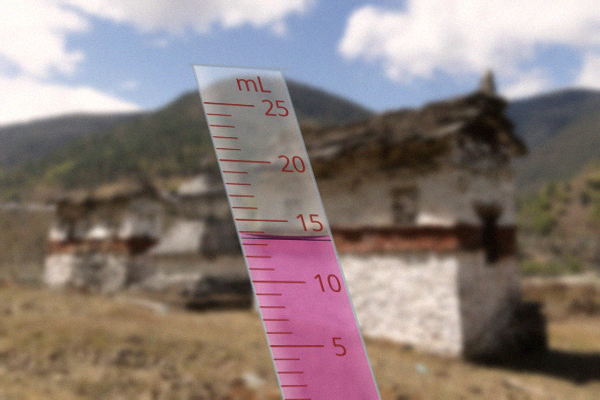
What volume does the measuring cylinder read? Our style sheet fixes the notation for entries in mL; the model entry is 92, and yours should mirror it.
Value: 13.5
